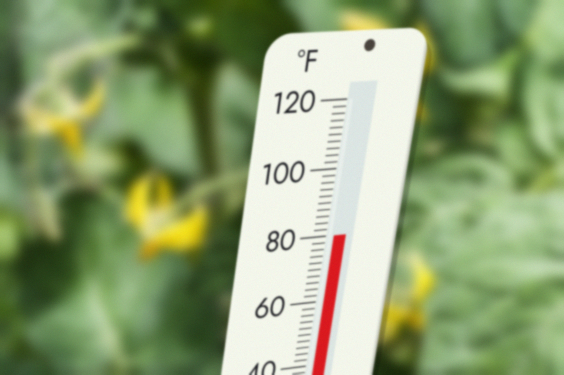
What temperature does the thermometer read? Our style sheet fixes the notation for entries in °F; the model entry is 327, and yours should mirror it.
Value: 80
